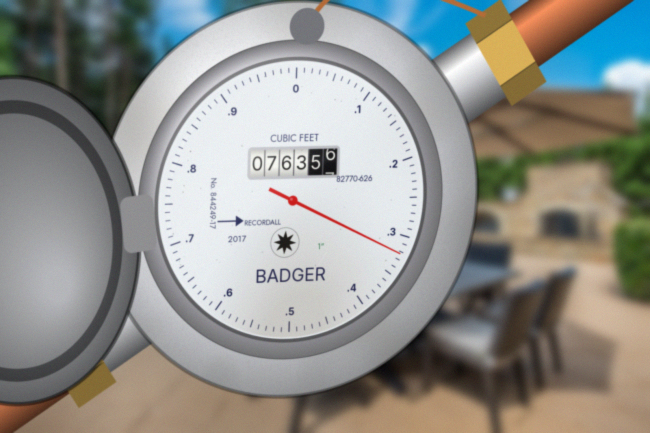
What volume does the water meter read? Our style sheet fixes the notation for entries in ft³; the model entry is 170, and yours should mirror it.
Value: 76356.32
